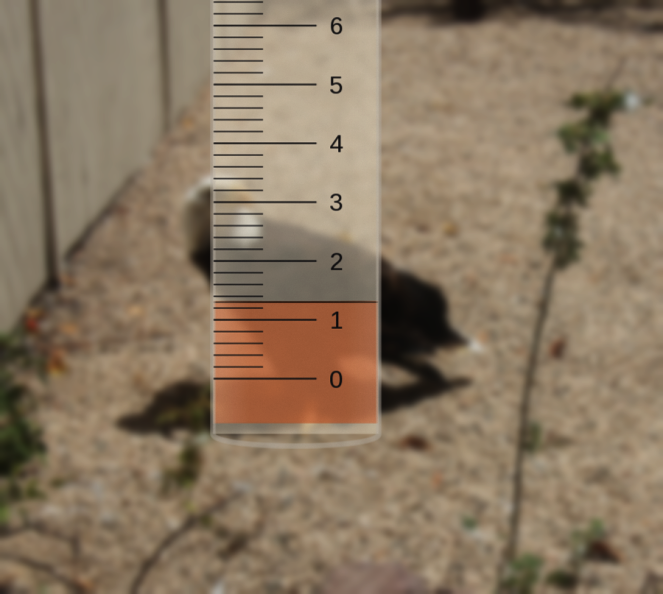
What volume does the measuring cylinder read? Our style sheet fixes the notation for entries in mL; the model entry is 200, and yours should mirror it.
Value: 1.3
